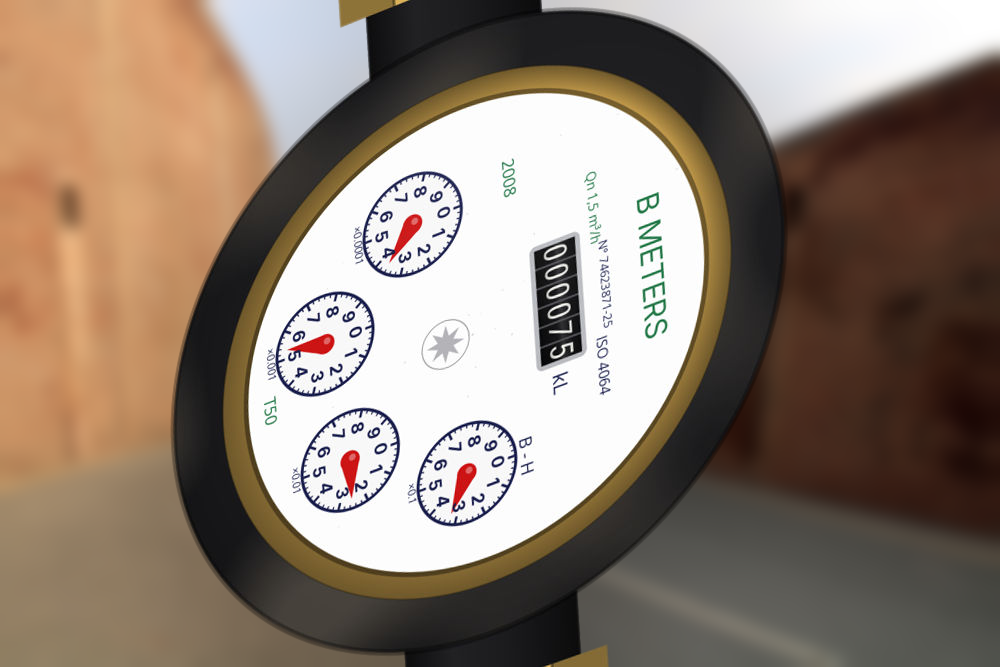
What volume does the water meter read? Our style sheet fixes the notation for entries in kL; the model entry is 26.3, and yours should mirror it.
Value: 75.3253
